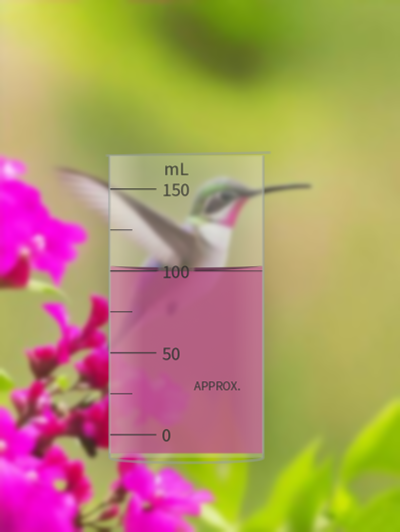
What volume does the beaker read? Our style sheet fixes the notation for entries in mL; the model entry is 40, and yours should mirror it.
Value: 100
